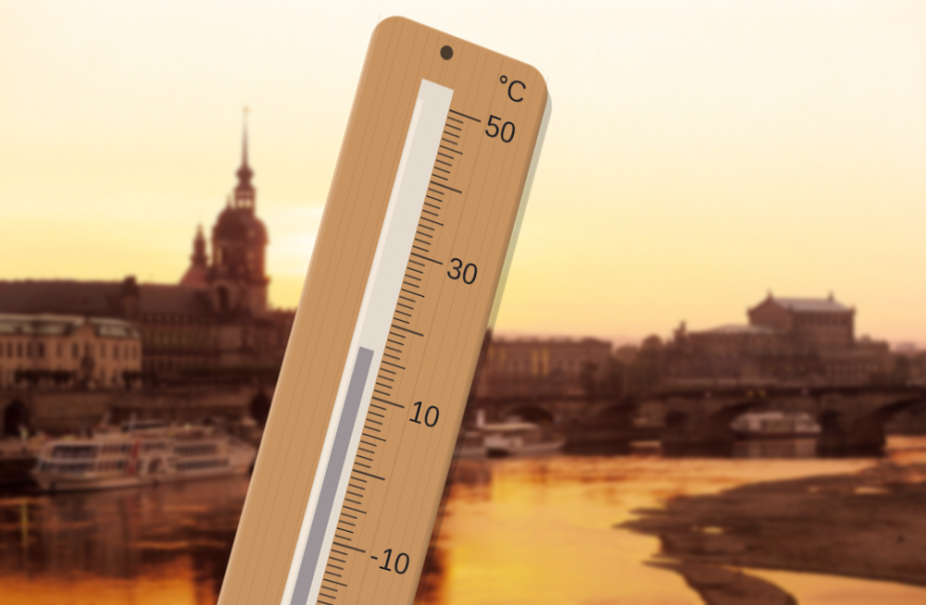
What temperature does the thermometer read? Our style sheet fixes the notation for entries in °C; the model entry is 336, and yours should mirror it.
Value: 16
